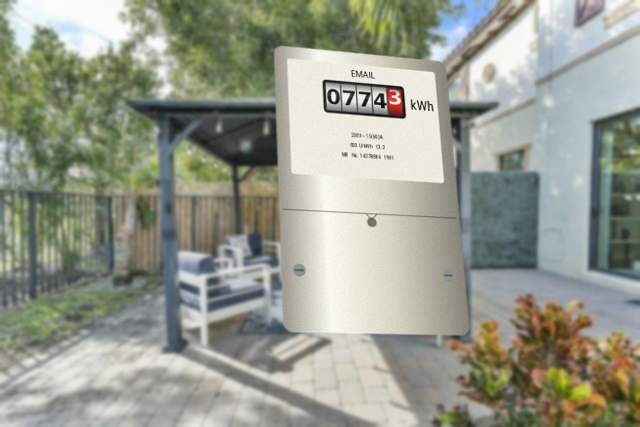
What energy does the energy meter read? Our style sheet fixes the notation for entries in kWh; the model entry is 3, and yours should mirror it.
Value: 774.3
